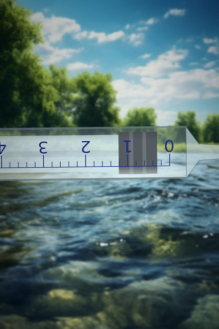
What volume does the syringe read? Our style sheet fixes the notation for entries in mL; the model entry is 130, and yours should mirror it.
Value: 0.3
